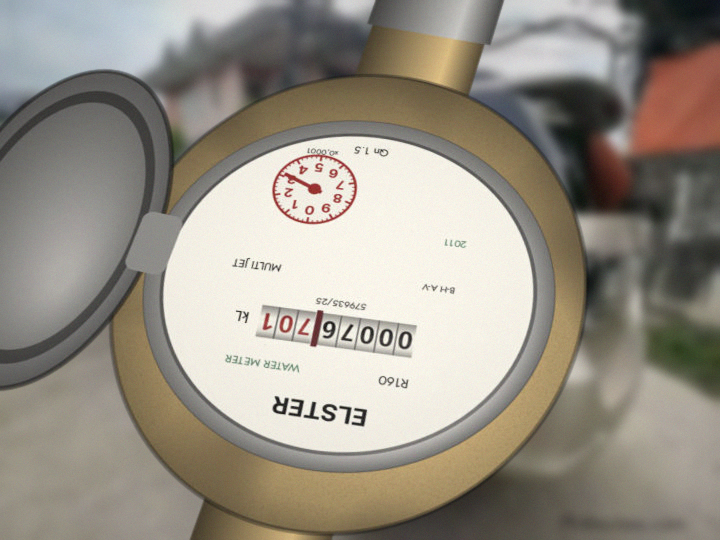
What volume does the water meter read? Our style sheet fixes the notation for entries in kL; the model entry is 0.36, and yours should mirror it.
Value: 76.7013
